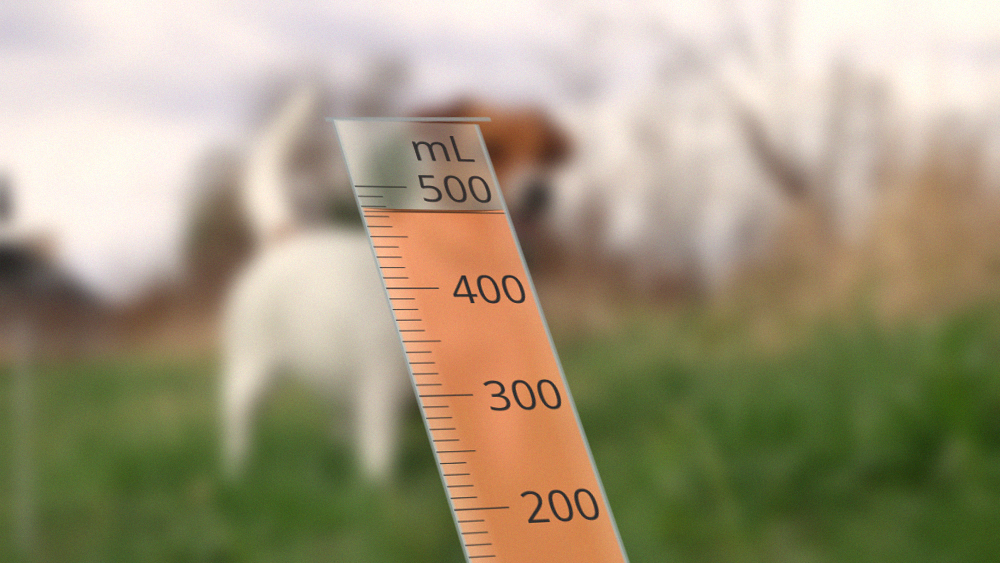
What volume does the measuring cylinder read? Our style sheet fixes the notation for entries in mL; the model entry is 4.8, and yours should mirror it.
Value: 475
